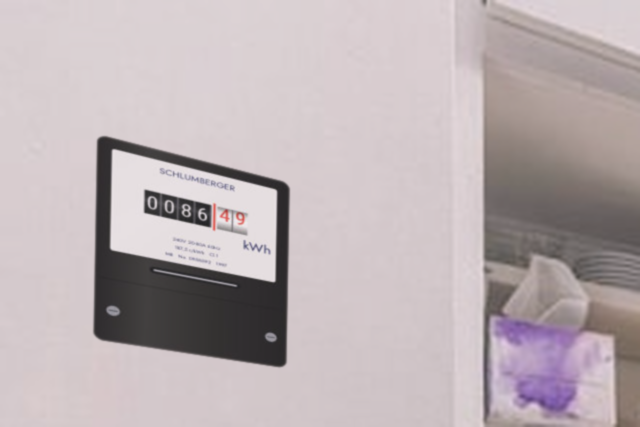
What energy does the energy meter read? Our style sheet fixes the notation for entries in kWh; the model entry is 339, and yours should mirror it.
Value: 86.49
